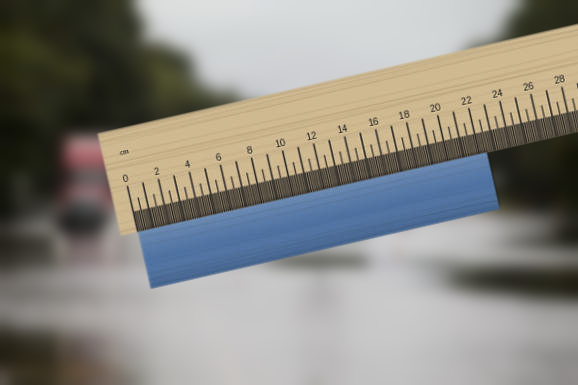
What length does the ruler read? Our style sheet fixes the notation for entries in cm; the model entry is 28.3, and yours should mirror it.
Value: 22.5
